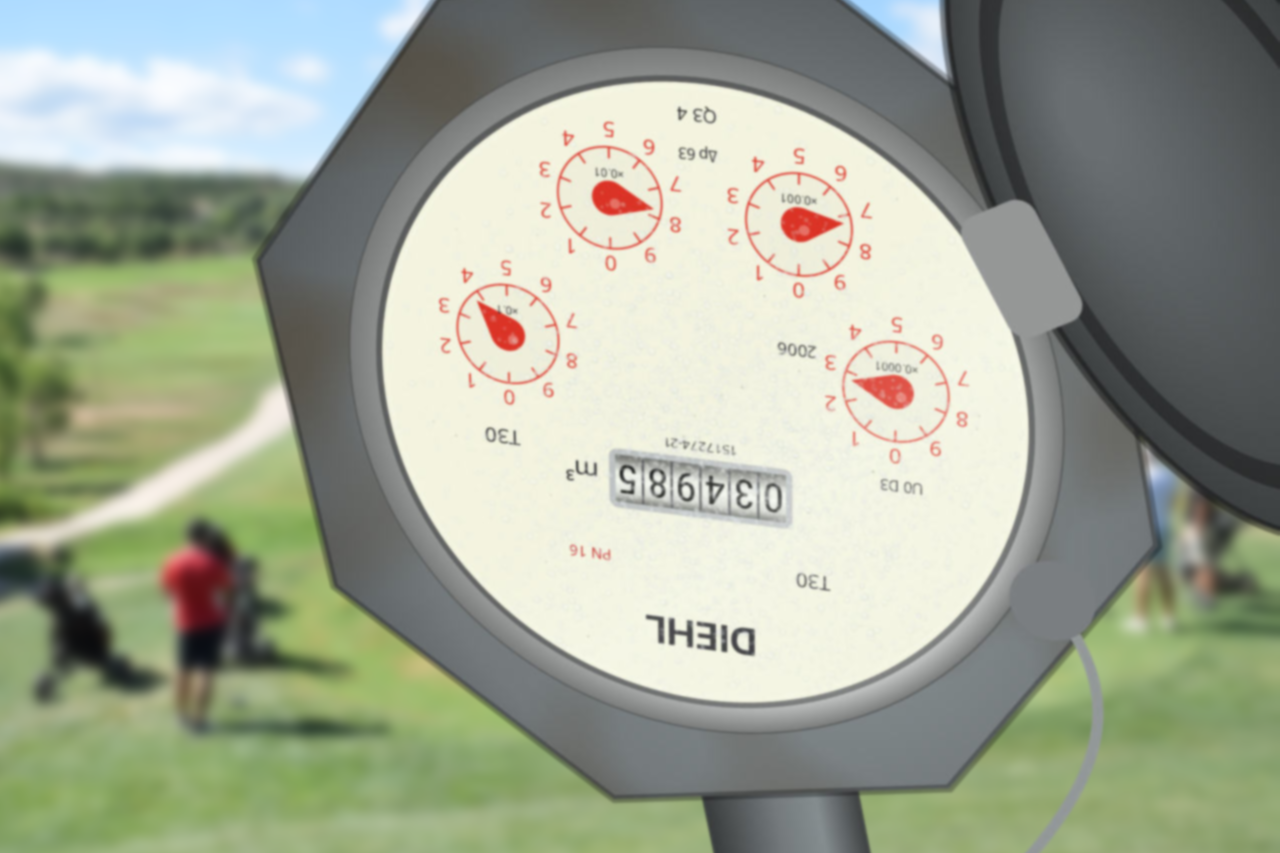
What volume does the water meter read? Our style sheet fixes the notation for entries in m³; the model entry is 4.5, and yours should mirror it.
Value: 34985.3772
